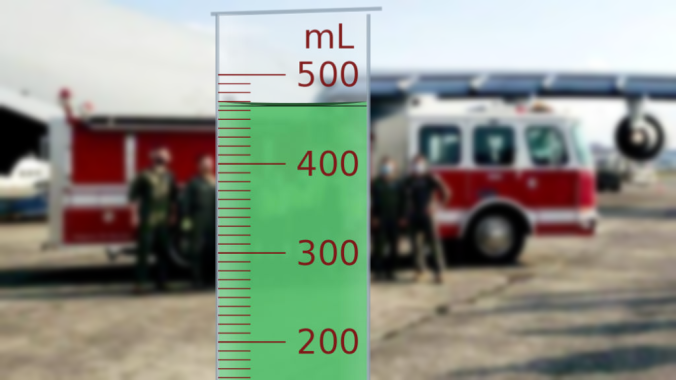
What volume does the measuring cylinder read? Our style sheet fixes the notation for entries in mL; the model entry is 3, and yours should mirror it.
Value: 465
